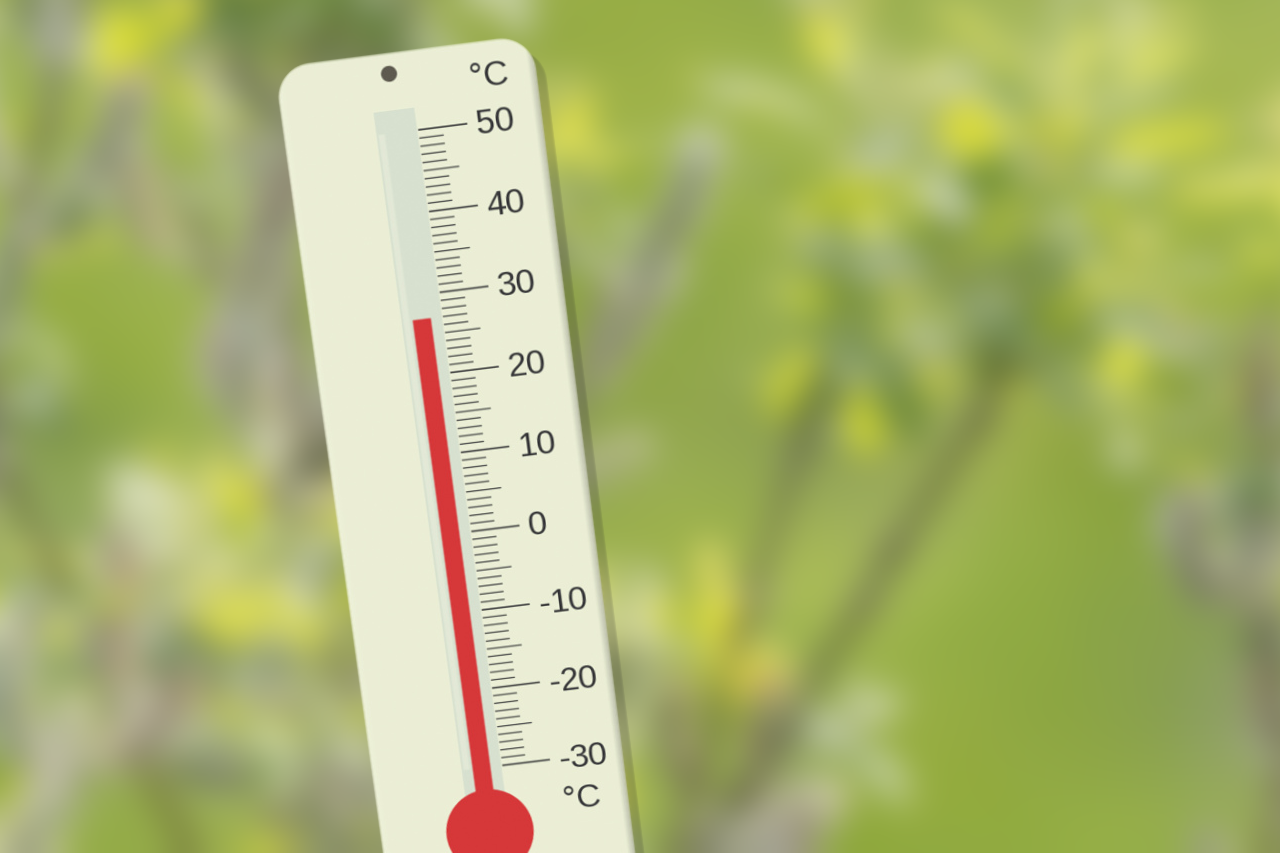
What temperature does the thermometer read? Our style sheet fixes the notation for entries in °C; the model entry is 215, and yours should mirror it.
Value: 27
